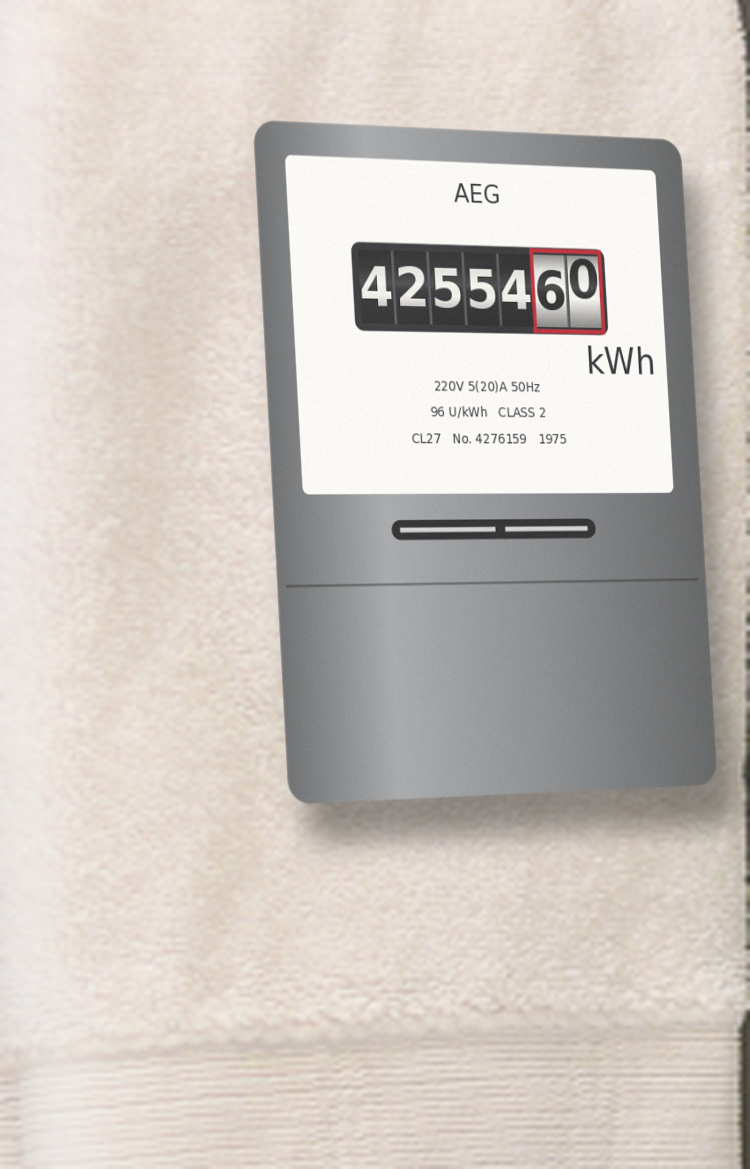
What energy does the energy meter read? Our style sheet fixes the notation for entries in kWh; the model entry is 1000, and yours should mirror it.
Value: 42554.60
